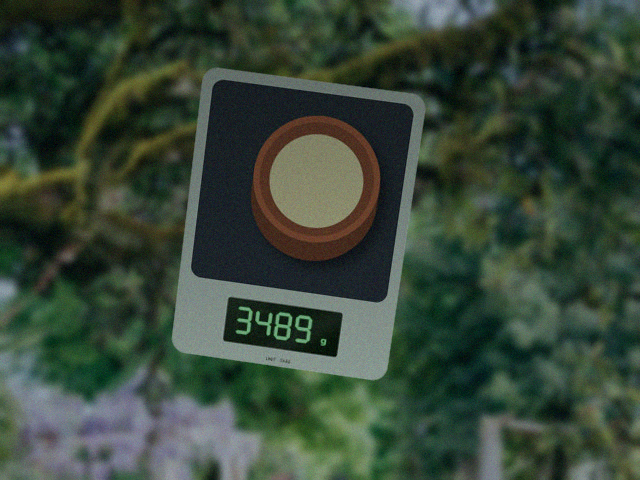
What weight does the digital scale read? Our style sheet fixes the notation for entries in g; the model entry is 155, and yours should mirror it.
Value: 3489
